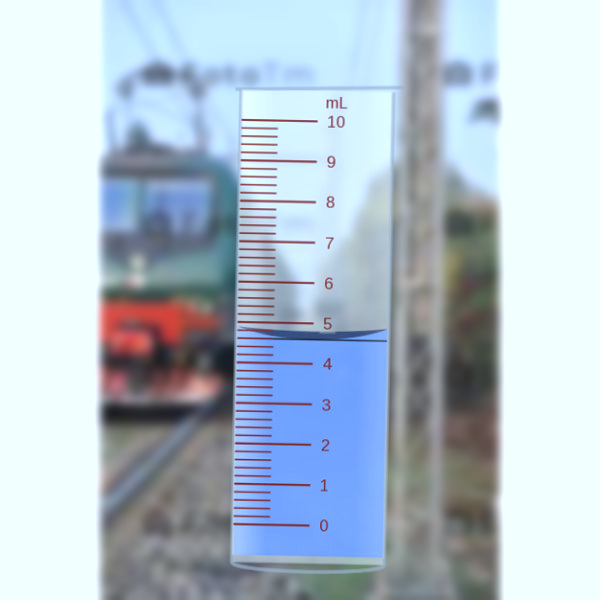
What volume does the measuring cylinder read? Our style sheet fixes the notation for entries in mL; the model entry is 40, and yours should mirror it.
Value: 4.6
